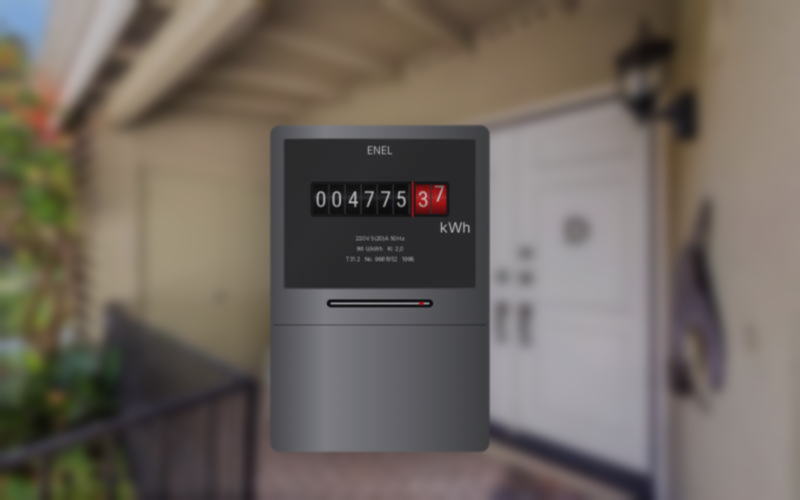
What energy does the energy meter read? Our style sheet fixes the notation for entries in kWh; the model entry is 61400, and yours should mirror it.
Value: 4775.37
